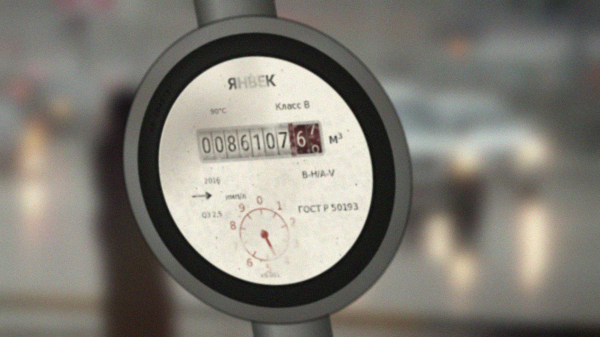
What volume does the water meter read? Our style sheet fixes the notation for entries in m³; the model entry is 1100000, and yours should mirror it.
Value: 86107.674
